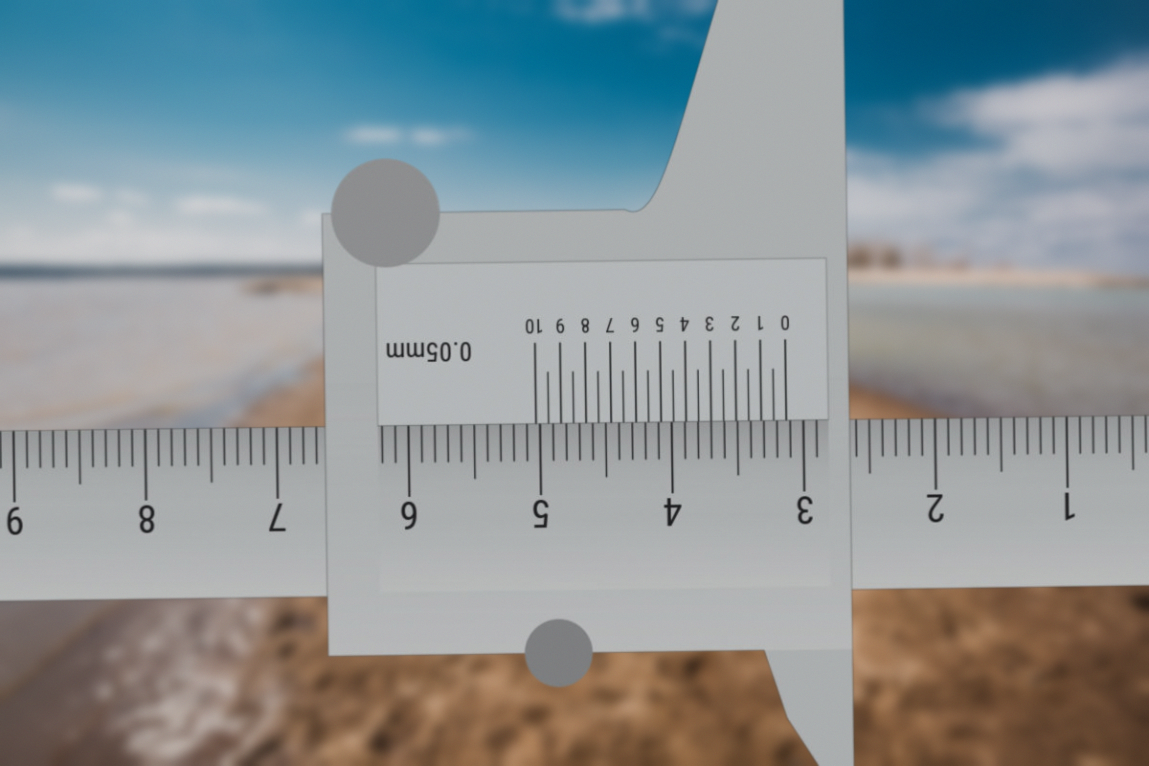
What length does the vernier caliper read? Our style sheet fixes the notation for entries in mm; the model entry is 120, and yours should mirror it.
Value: 31.3
